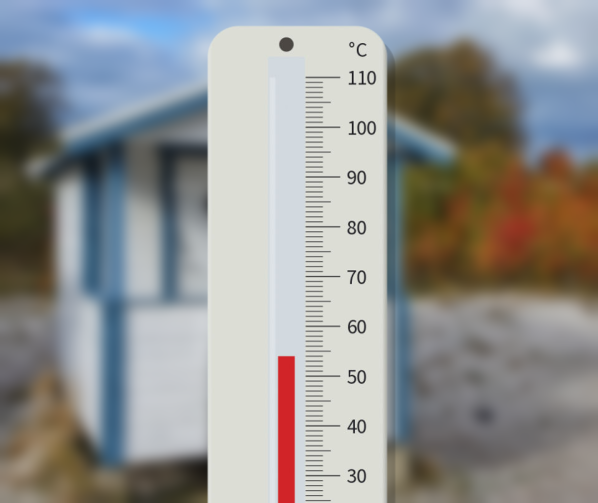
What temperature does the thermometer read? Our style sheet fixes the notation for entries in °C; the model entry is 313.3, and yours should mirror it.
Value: 54
